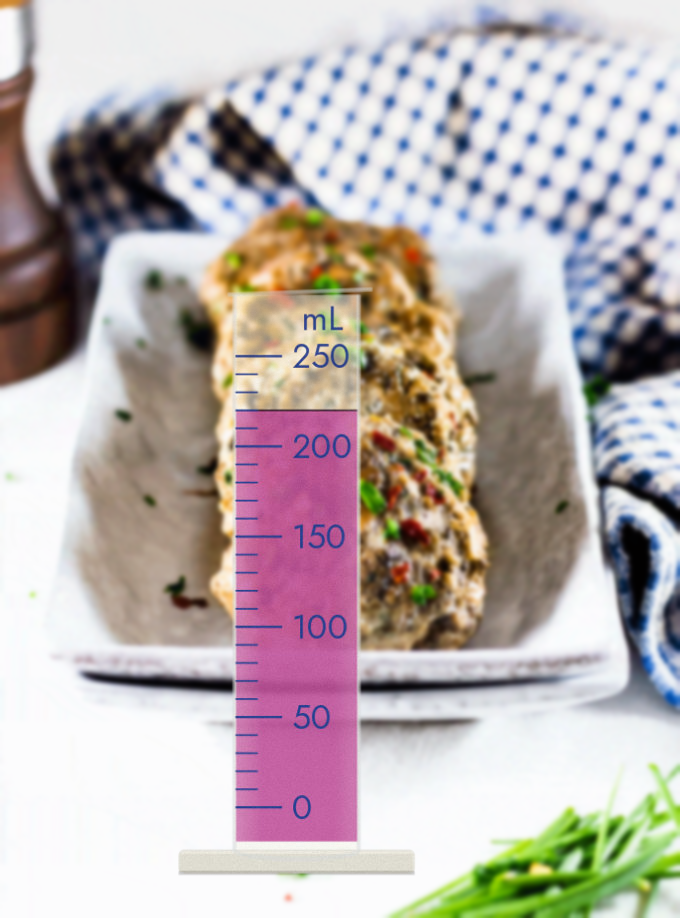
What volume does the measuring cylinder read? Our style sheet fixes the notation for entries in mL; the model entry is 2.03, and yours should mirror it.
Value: 220
